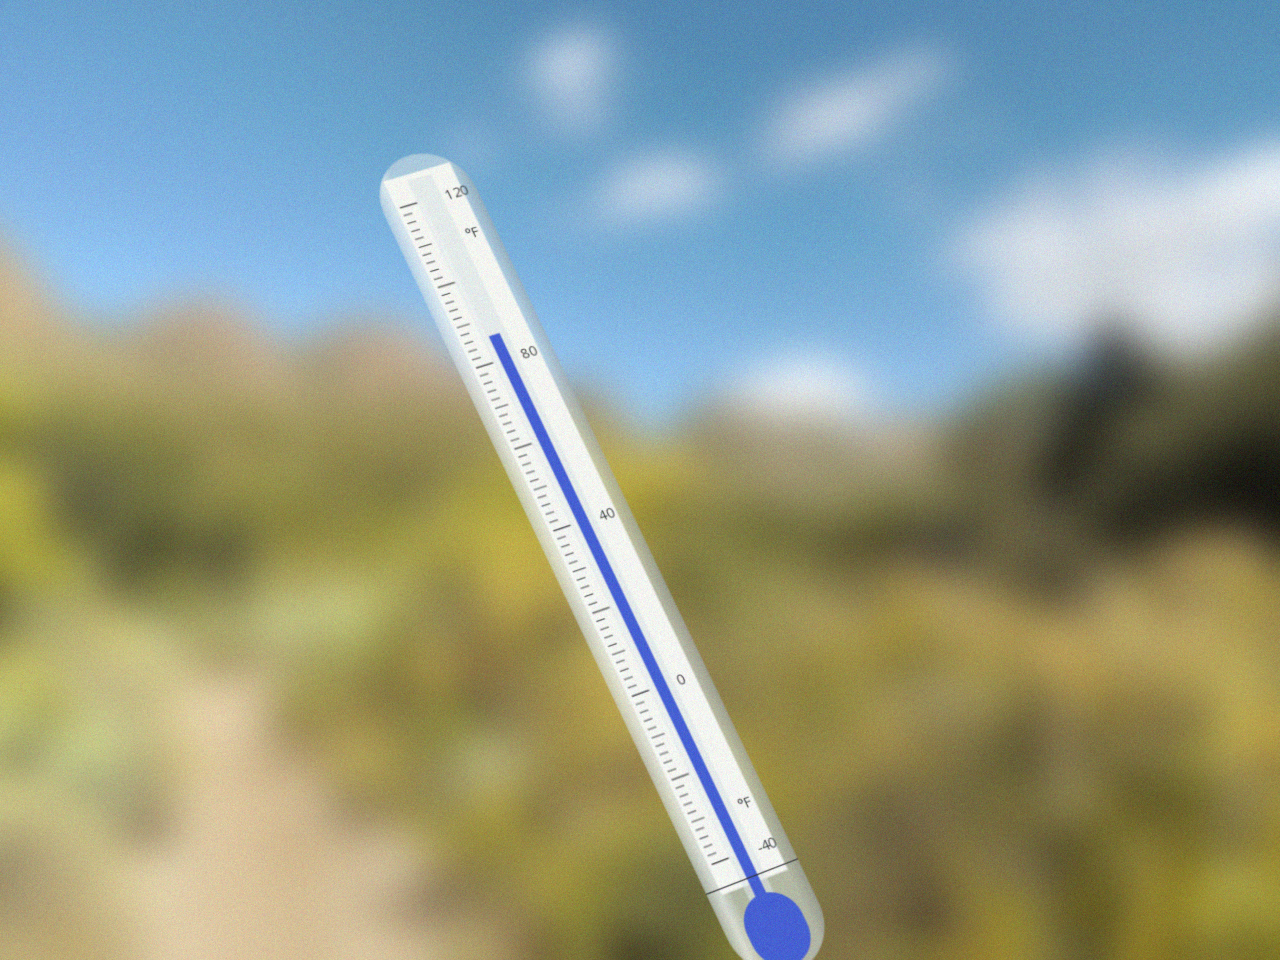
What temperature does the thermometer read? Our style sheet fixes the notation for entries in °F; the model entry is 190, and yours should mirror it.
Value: 86
